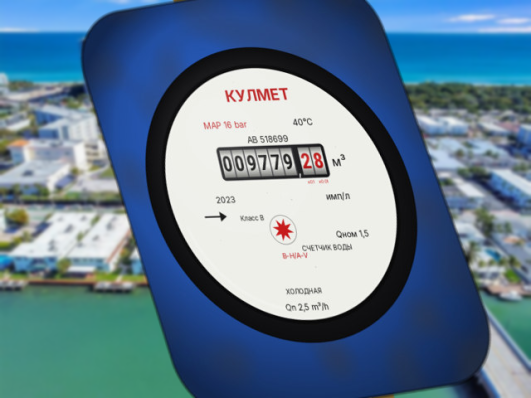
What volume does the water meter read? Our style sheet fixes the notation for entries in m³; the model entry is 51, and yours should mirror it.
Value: 9779.28
